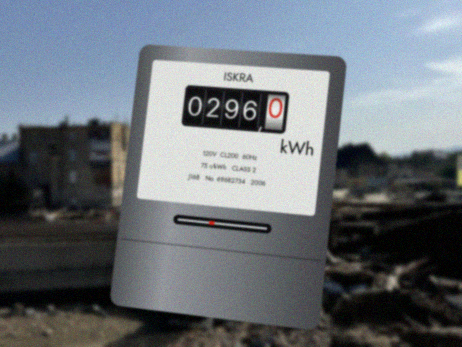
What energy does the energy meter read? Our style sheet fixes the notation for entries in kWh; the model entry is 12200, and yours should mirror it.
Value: 296.0
